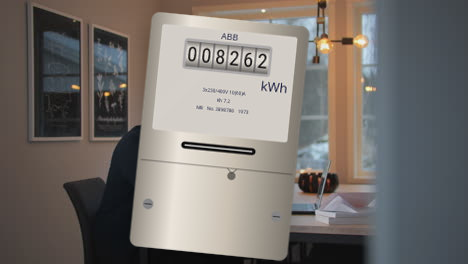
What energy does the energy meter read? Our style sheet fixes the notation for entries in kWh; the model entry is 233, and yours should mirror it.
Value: 8262
